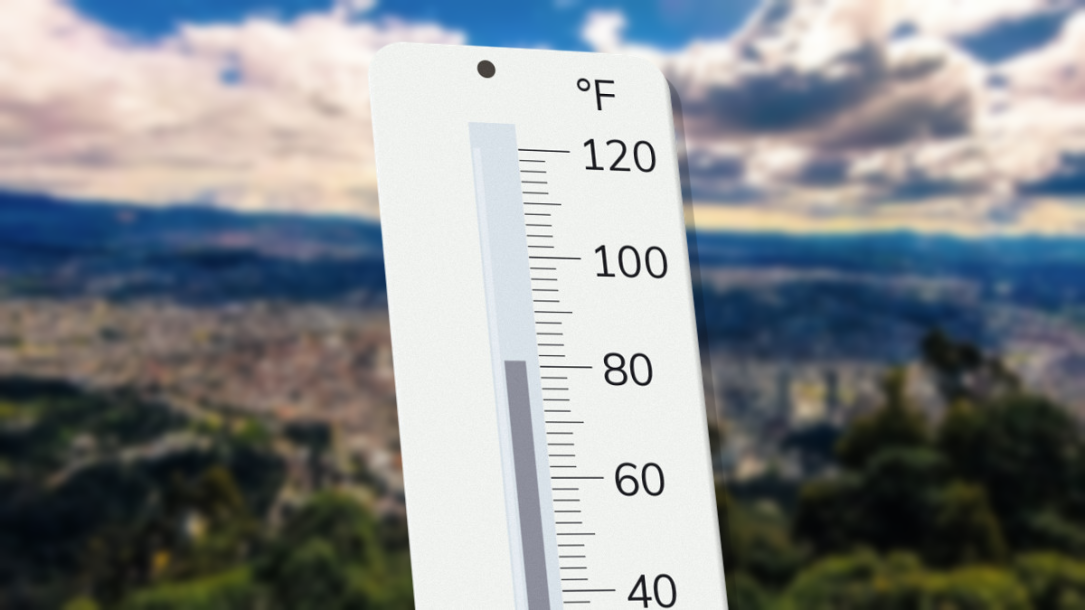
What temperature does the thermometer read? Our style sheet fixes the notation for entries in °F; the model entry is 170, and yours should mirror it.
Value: 81
